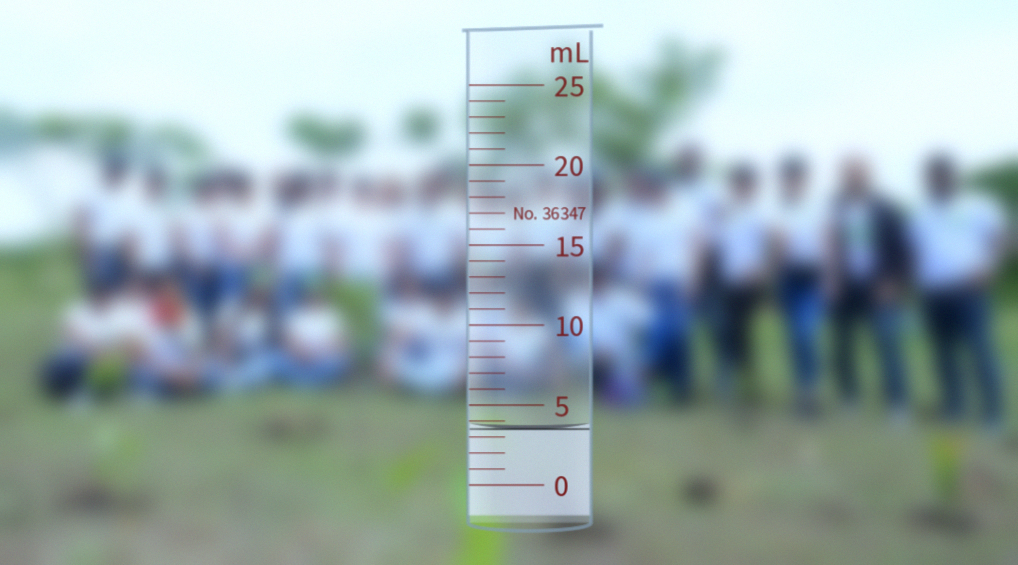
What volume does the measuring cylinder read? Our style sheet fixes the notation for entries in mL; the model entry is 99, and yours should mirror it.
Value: 3.5
